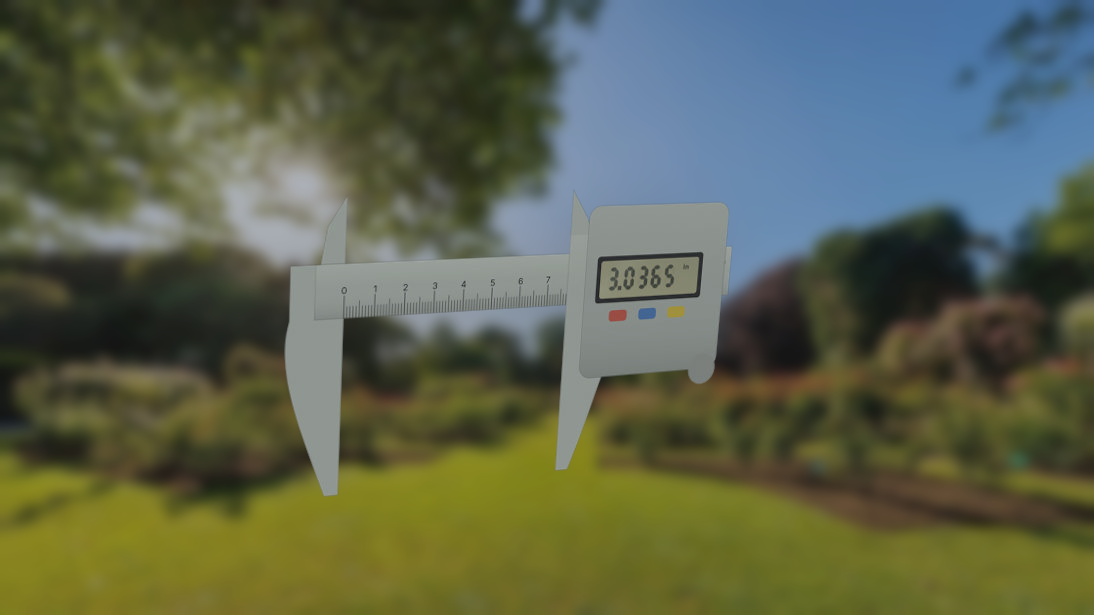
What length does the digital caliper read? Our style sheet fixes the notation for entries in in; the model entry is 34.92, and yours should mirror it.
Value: 3.0365
